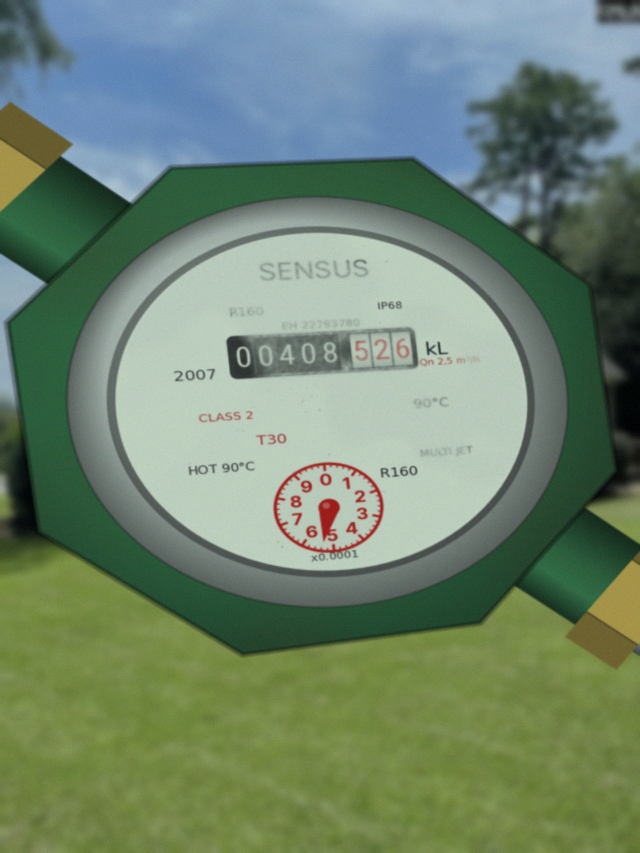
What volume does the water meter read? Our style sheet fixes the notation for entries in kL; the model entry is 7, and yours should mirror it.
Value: 408.5265
